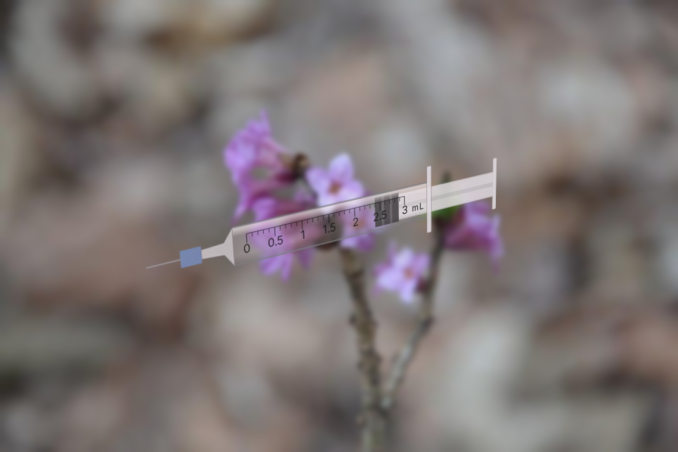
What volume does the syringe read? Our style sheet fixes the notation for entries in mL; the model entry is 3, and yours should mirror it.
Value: 2.4
